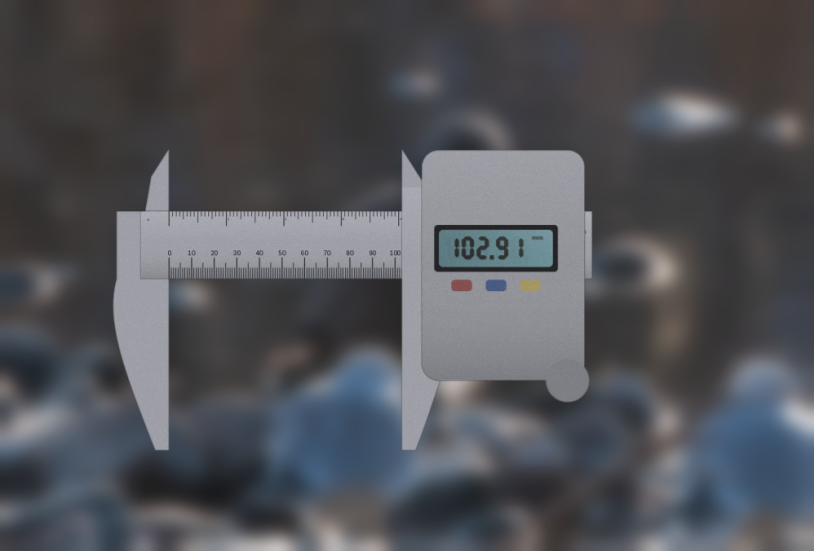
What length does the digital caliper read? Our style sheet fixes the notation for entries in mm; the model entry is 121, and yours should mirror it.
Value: 102.91
